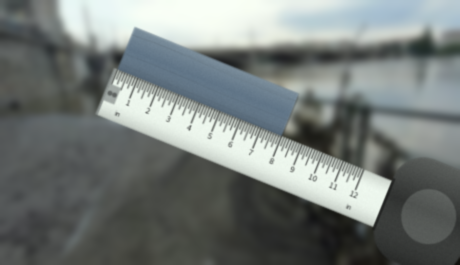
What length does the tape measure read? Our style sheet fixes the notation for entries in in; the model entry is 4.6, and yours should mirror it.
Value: 8
